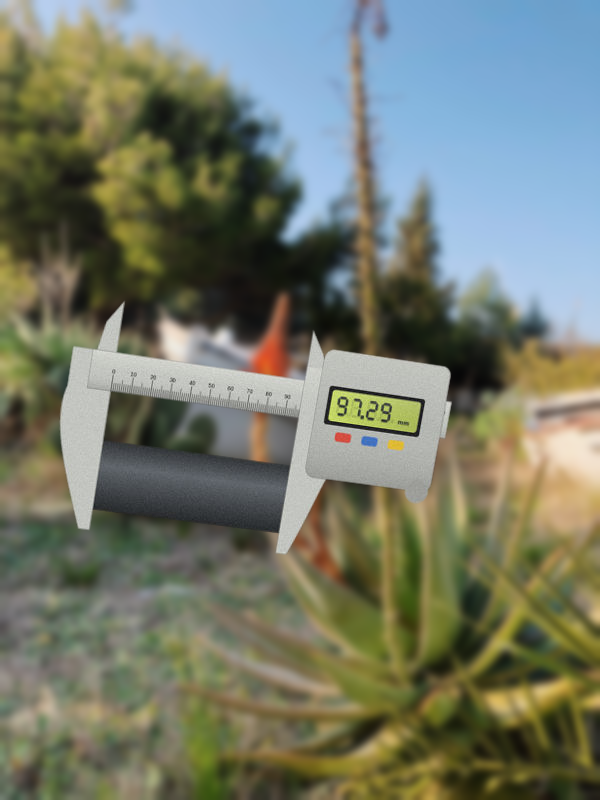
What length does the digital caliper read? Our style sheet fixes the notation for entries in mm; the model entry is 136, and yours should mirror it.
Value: 97.29
